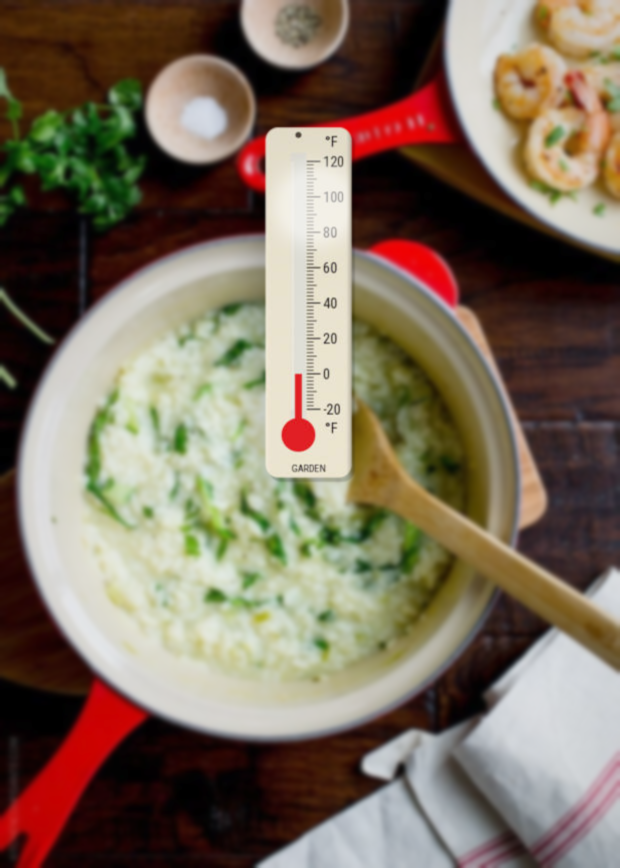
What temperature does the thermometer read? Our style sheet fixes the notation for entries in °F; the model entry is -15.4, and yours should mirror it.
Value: 0
